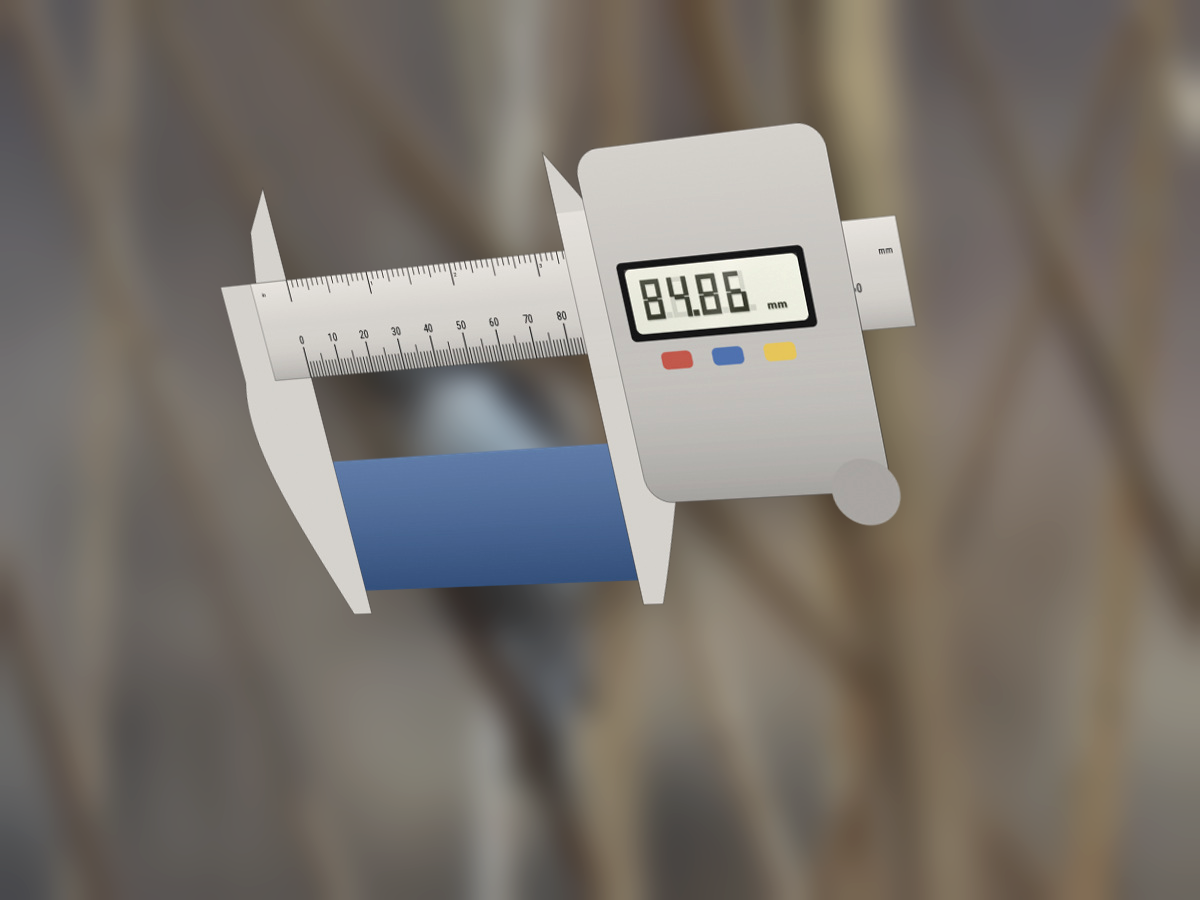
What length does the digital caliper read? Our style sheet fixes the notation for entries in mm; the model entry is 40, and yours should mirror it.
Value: 84.86
